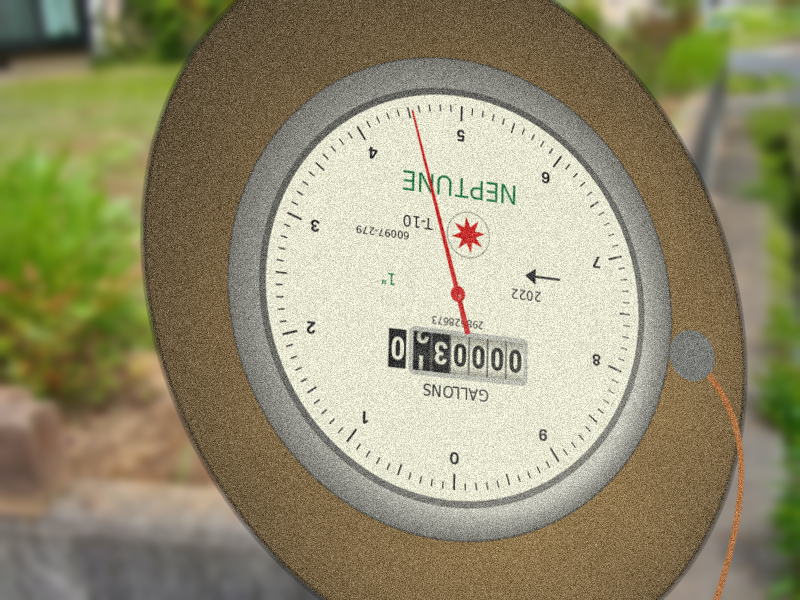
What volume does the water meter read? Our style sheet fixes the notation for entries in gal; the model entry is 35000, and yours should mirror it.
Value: 314.5
